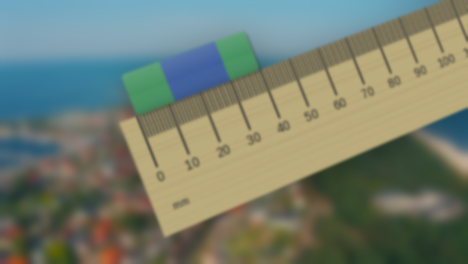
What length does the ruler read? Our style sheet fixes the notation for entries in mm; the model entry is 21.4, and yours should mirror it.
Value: 40
